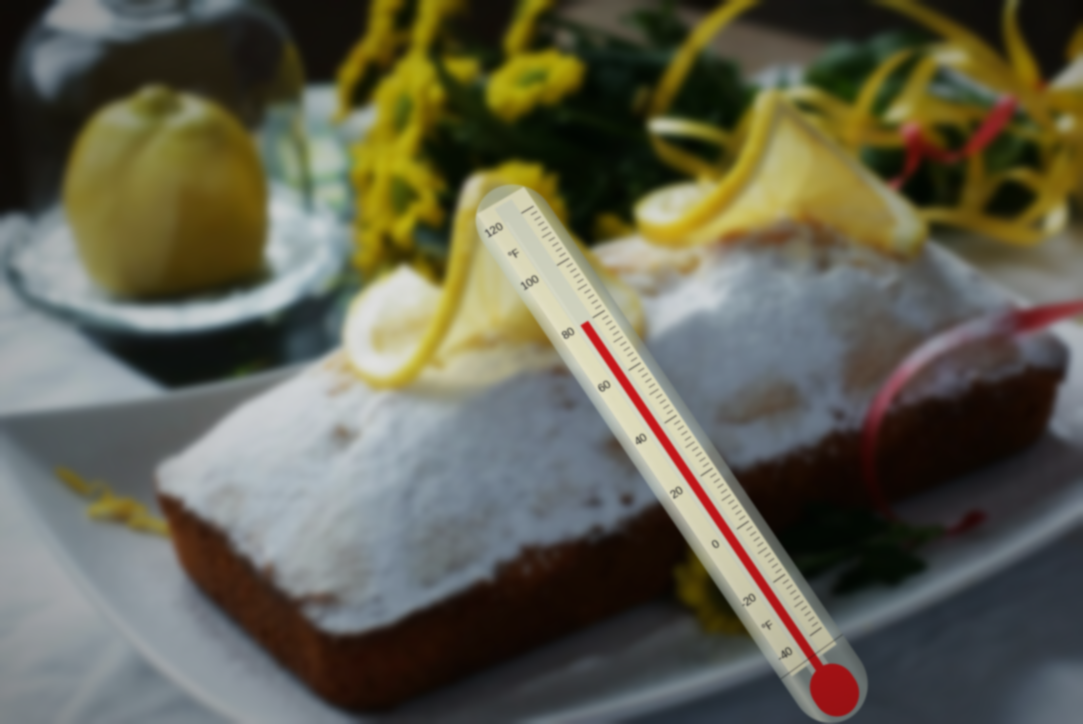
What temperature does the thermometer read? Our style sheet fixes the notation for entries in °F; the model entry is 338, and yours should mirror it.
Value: 80
